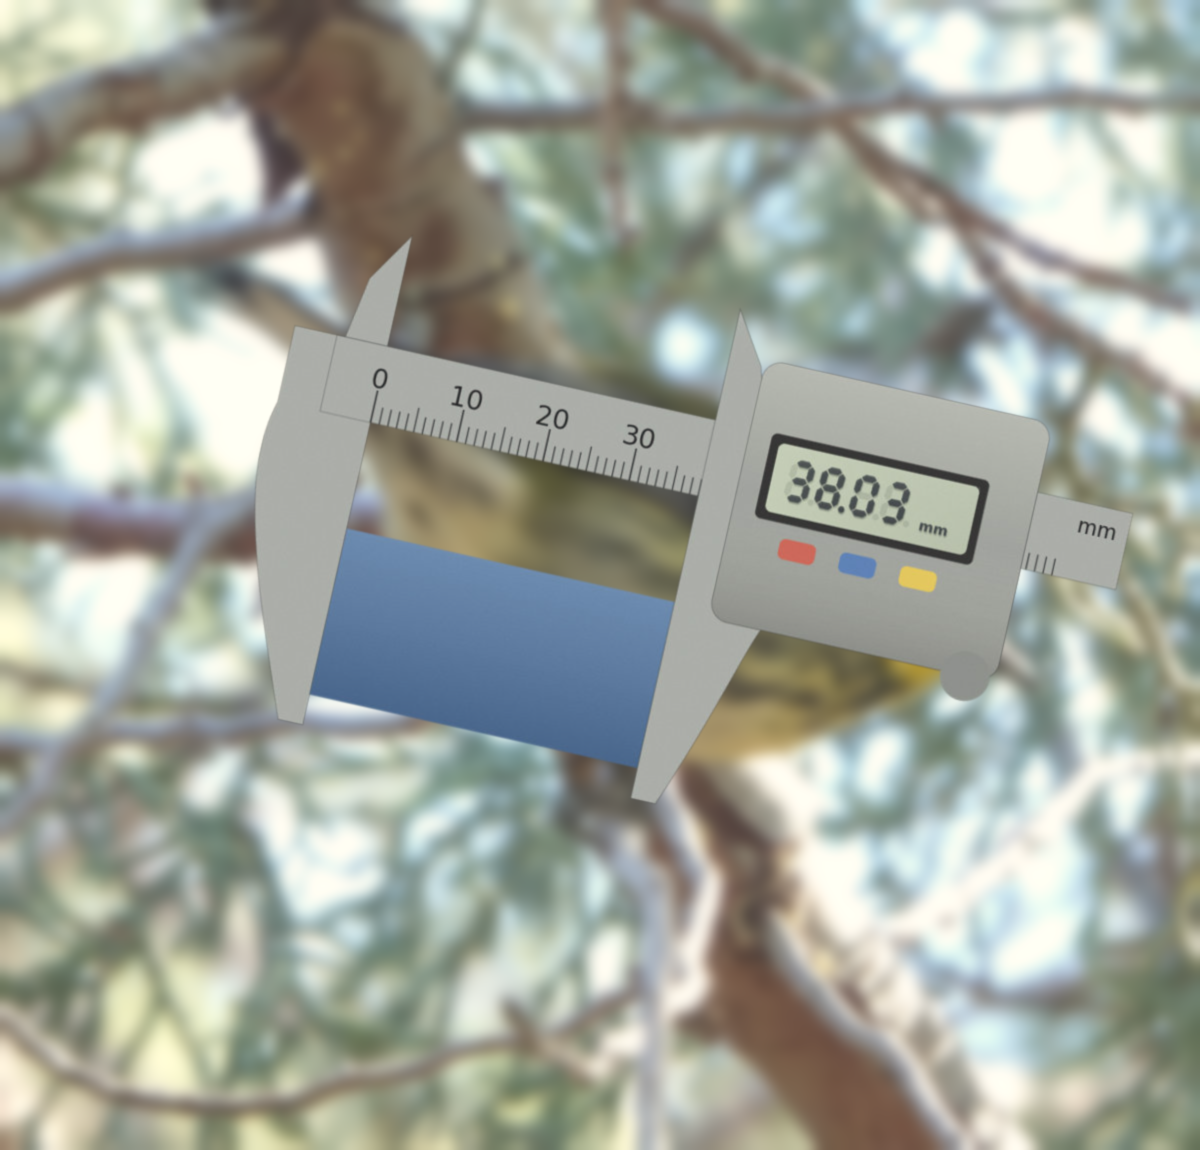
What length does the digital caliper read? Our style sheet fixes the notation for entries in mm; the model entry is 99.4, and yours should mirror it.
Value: 38.03
